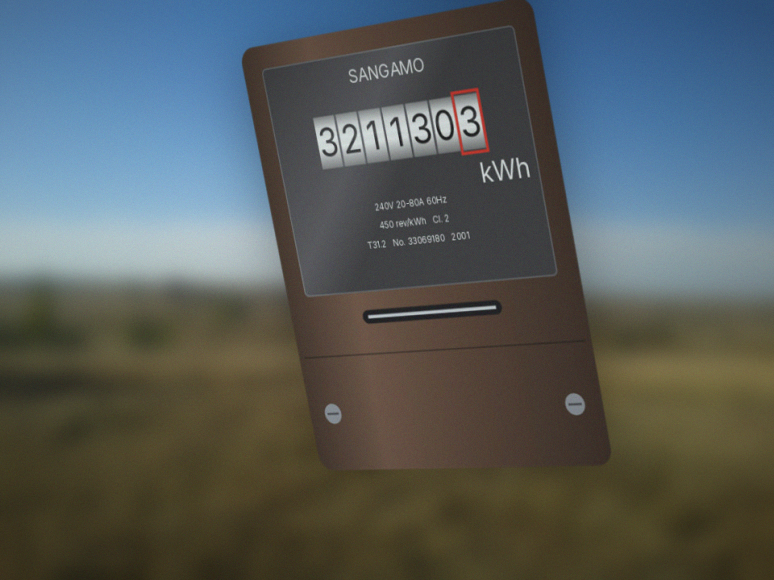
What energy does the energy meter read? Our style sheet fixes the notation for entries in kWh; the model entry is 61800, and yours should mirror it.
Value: 321130.3
